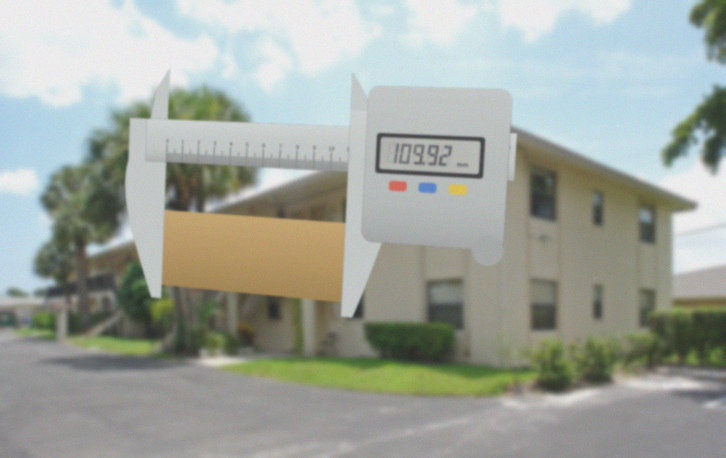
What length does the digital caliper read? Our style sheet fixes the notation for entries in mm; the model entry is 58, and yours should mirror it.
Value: 109.92
